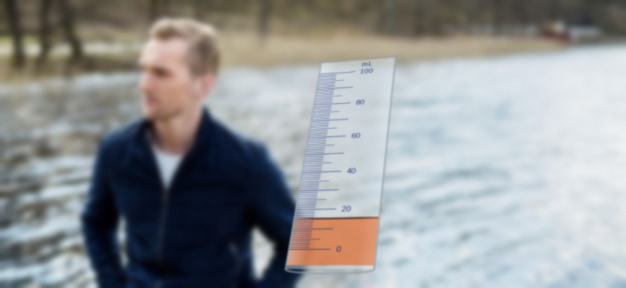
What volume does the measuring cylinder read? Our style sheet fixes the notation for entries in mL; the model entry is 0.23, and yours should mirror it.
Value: 15
